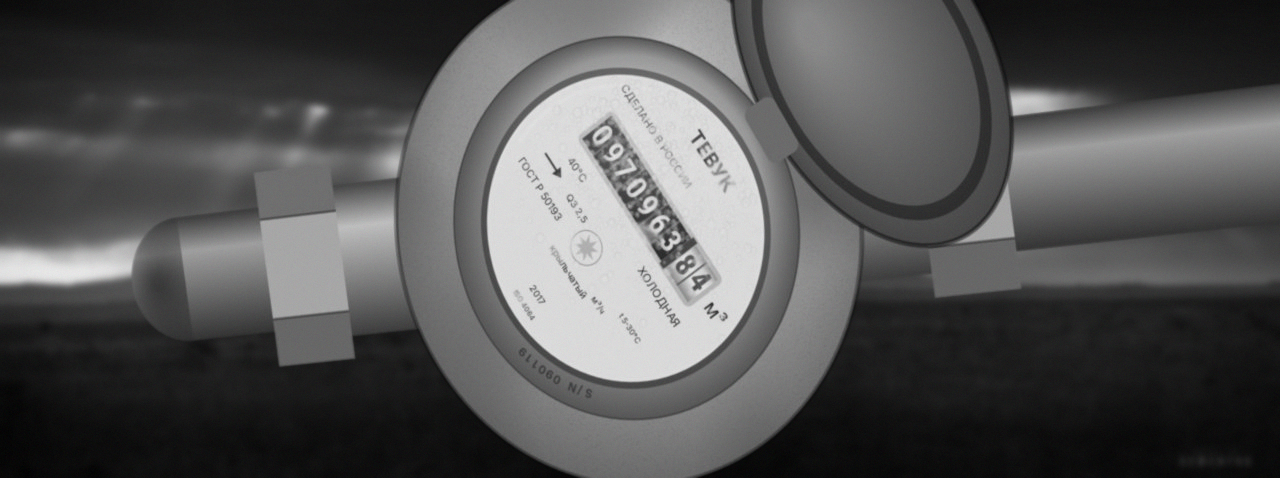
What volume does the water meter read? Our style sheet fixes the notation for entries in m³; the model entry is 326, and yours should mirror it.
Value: 970963.84
